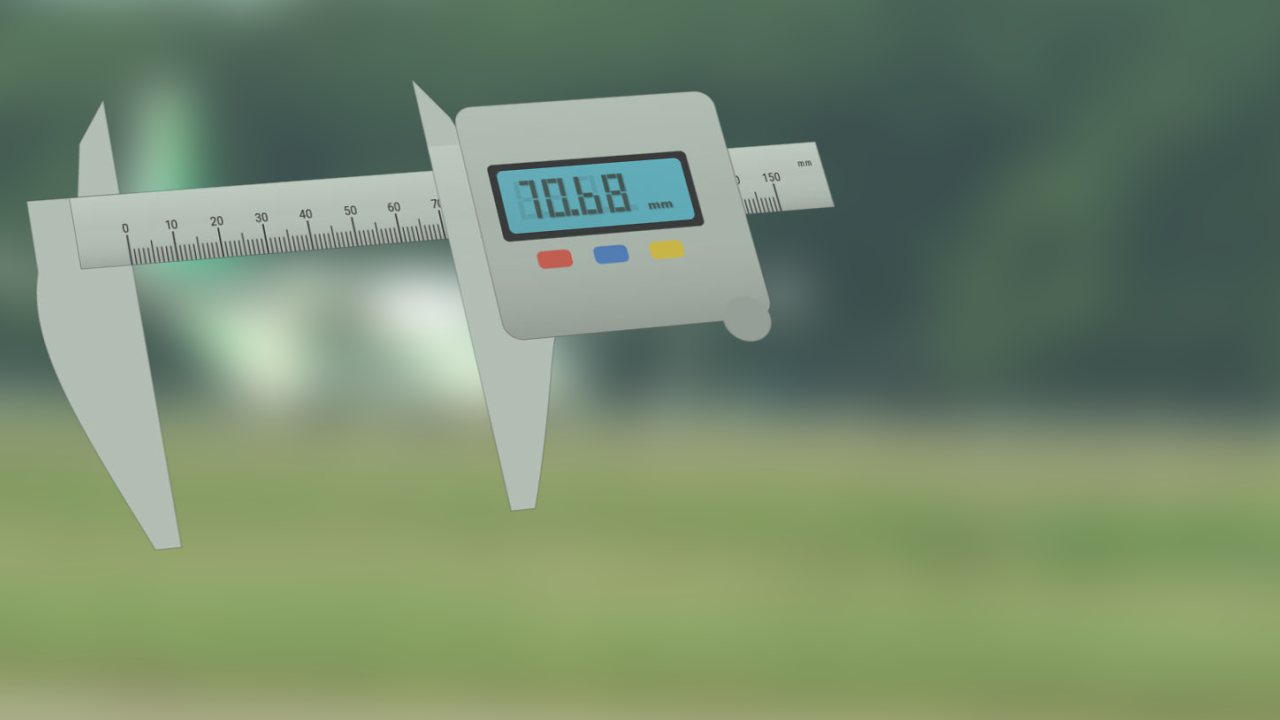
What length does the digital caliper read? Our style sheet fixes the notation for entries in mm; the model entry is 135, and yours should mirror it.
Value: 70.68
